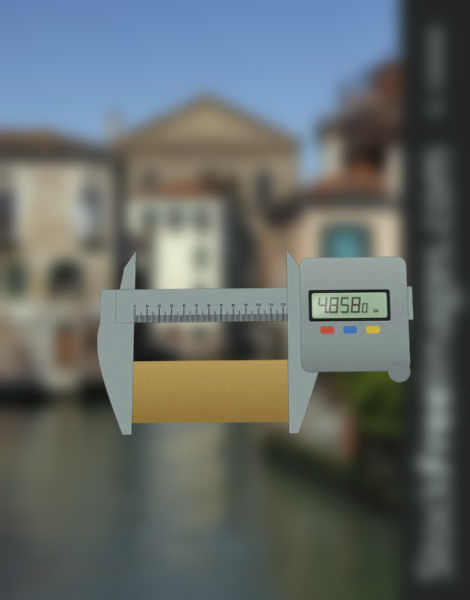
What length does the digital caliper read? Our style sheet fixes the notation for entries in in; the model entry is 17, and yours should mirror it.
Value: 4.8580
